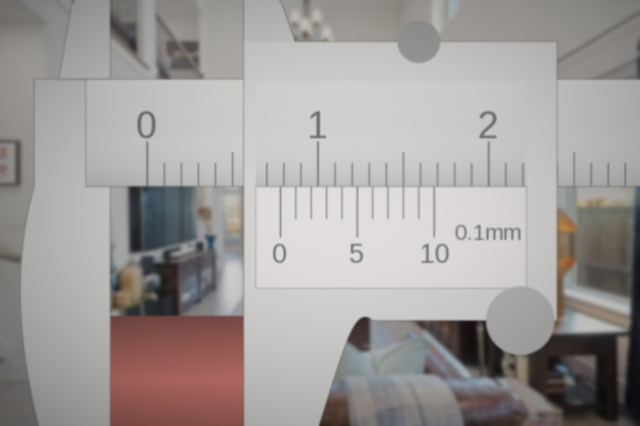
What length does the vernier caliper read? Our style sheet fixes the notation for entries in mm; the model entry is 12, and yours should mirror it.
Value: 7.8
